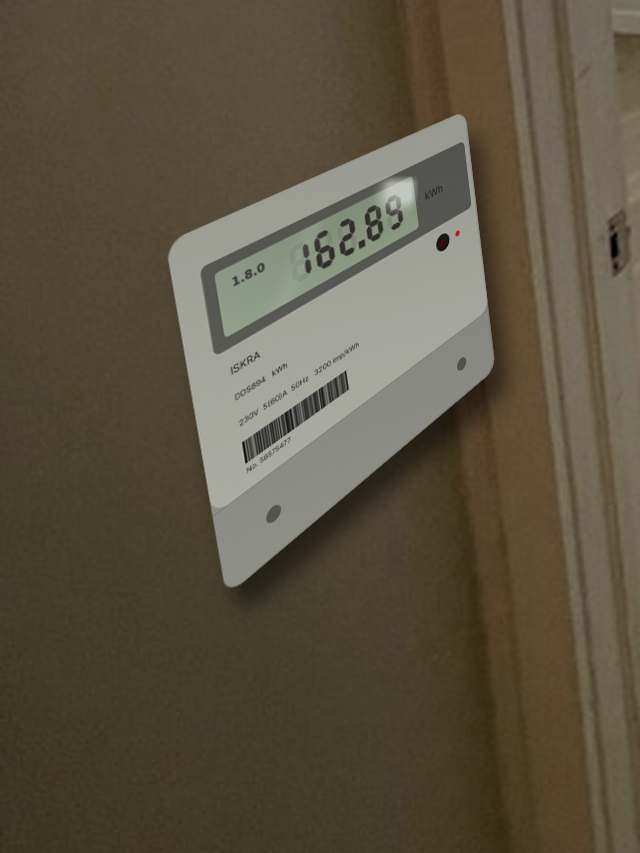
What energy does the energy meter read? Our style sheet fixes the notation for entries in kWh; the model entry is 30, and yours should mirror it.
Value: 162.89
